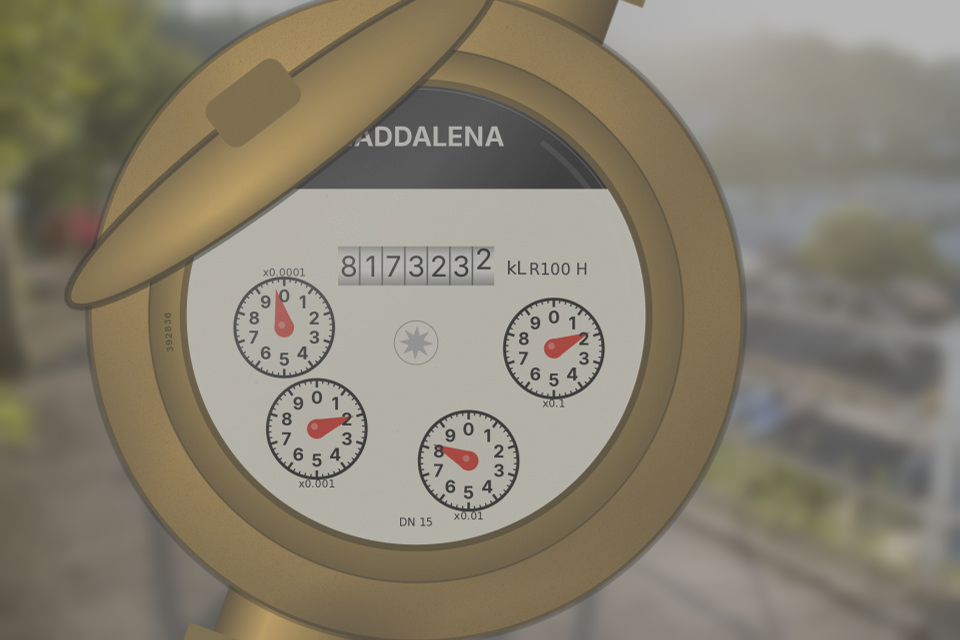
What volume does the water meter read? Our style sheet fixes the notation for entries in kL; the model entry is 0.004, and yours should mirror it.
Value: 8173232.1819
